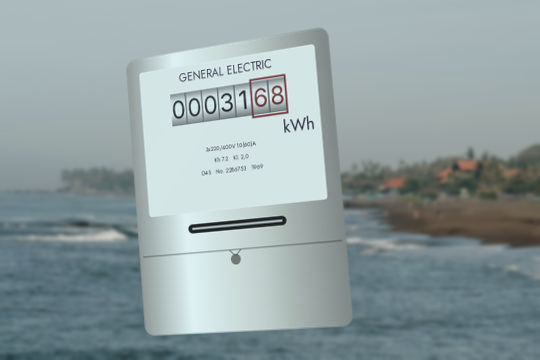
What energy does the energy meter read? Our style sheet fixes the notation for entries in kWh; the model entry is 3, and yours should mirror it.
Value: 31.68
